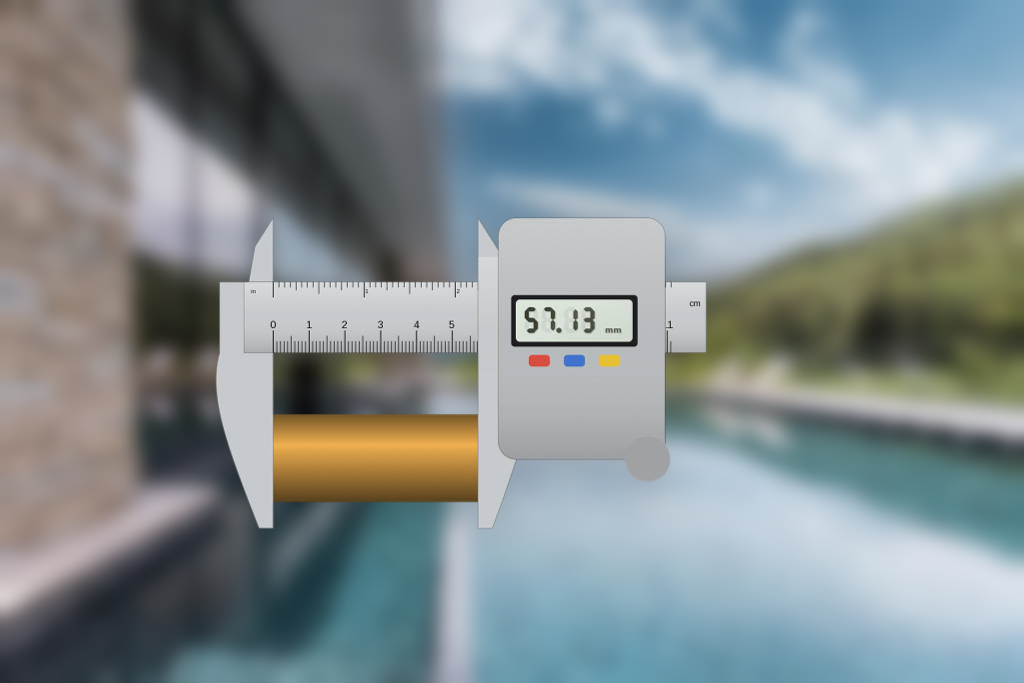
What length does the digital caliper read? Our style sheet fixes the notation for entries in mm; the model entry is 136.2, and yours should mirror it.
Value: 57.13
